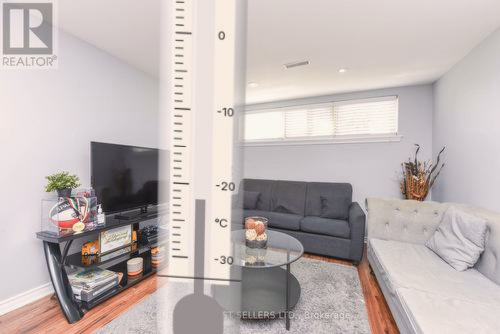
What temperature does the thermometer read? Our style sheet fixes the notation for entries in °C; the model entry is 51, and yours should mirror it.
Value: -22
